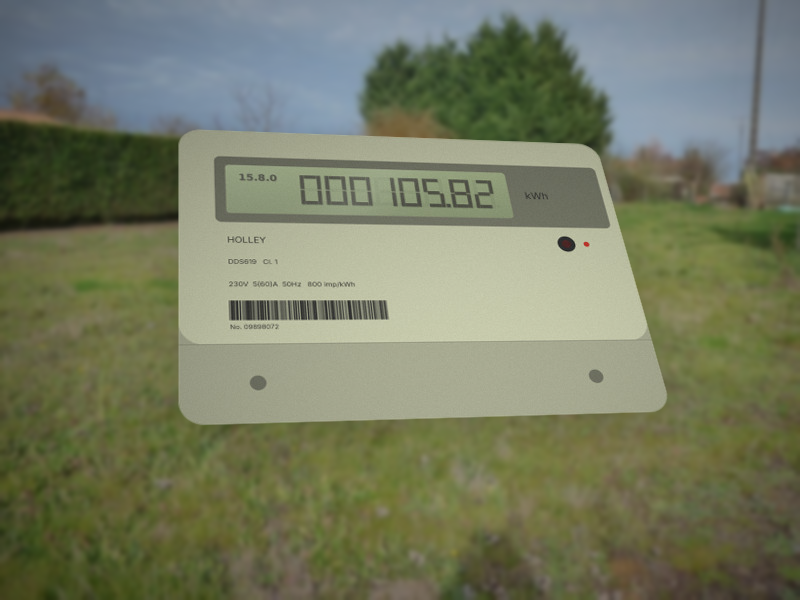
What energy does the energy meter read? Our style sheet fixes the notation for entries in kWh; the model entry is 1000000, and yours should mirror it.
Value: 105.82
